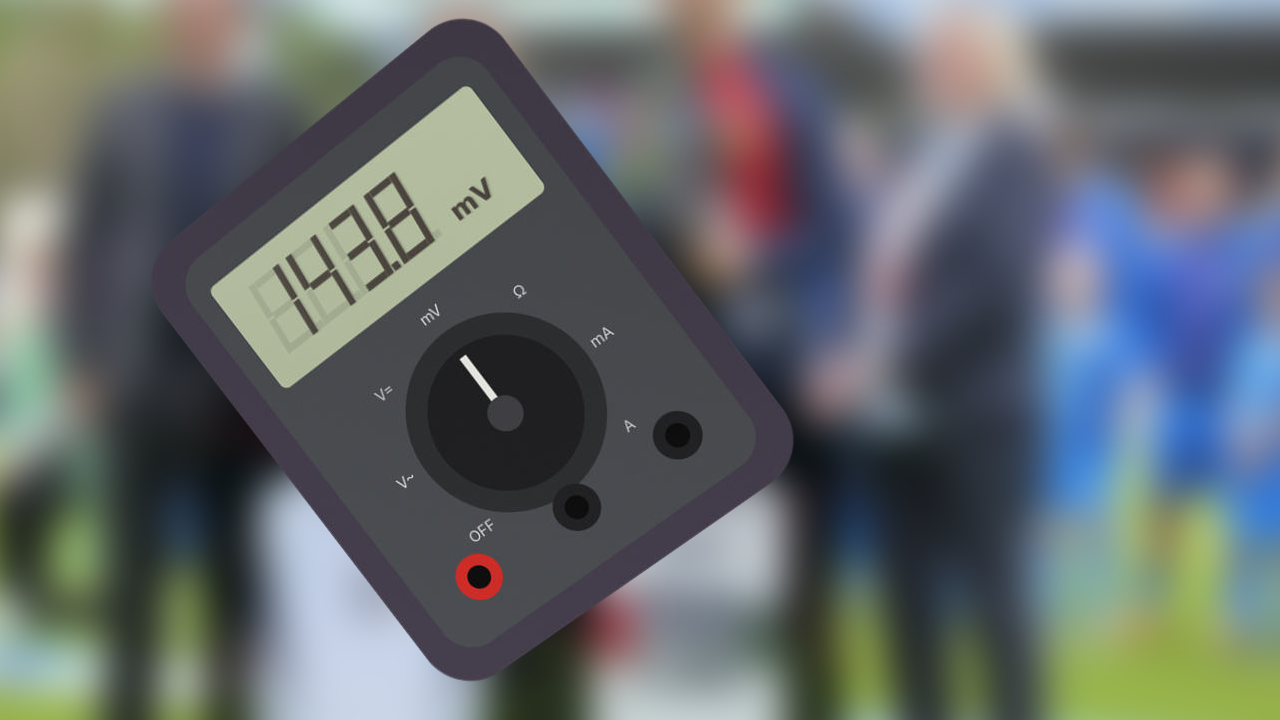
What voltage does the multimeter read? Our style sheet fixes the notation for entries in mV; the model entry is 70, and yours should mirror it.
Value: 143.8
